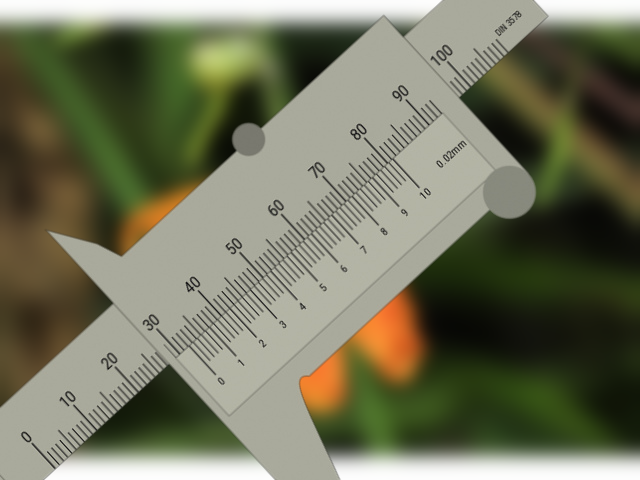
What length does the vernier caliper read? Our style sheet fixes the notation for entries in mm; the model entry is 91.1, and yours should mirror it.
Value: 32.2
